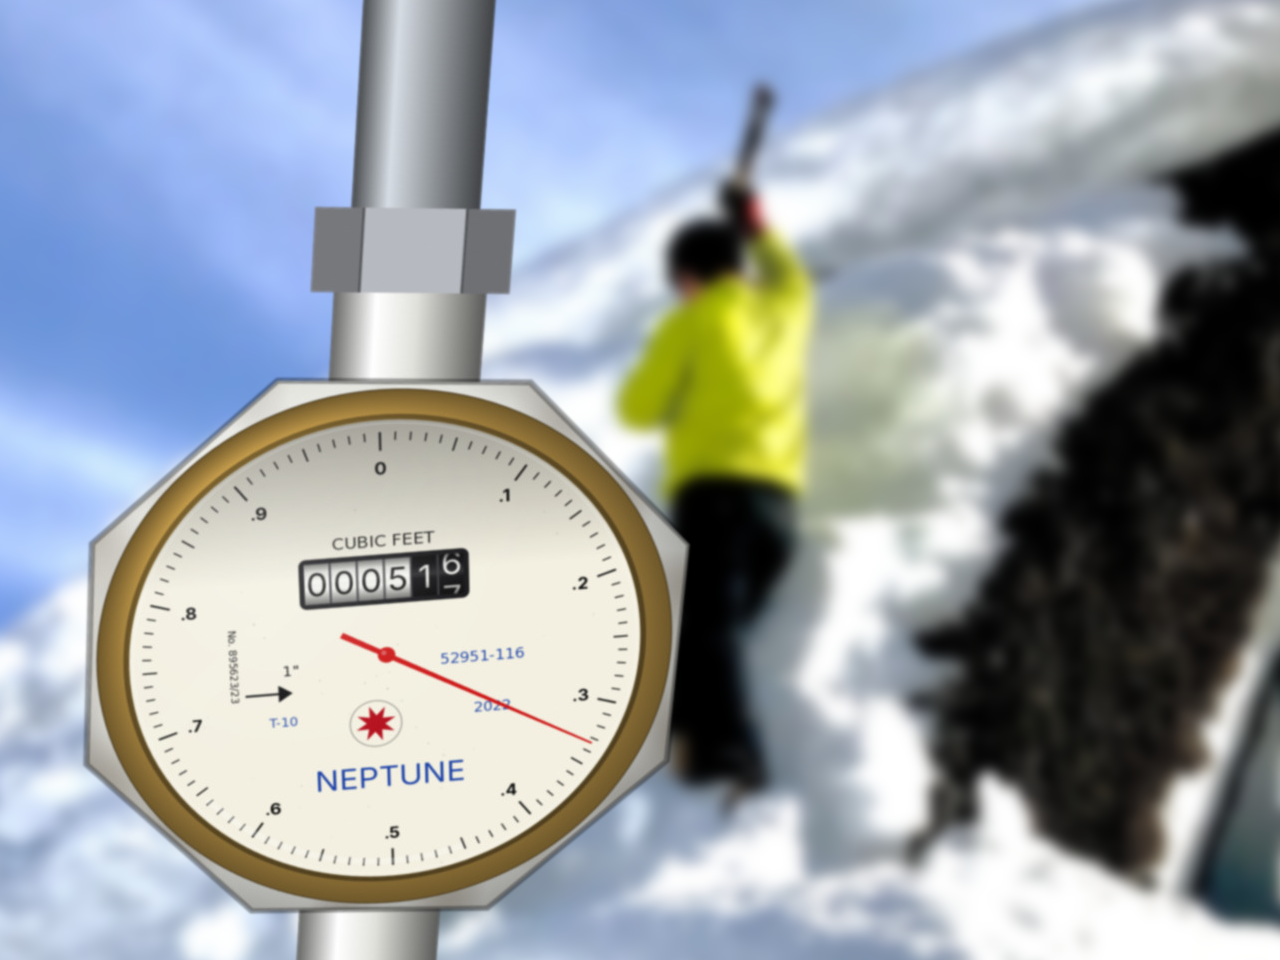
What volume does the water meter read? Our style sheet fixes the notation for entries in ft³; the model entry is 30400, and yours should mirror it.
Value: 516.33
